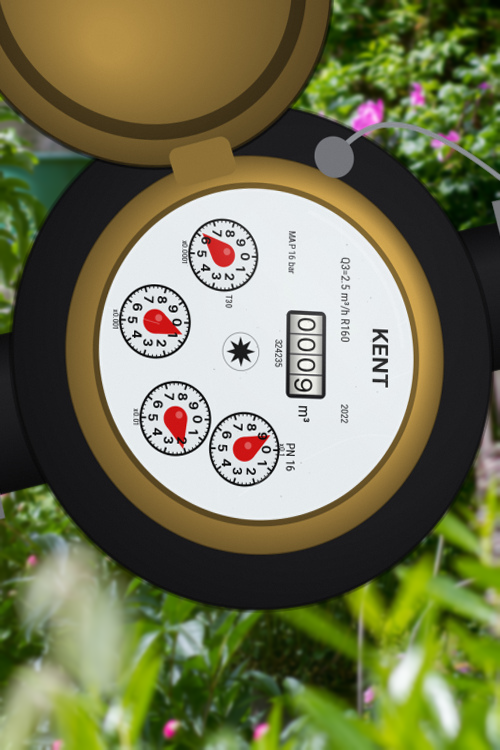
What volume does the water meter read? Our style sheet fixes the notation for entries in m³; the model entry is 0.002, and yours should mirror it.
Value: 8.9206
